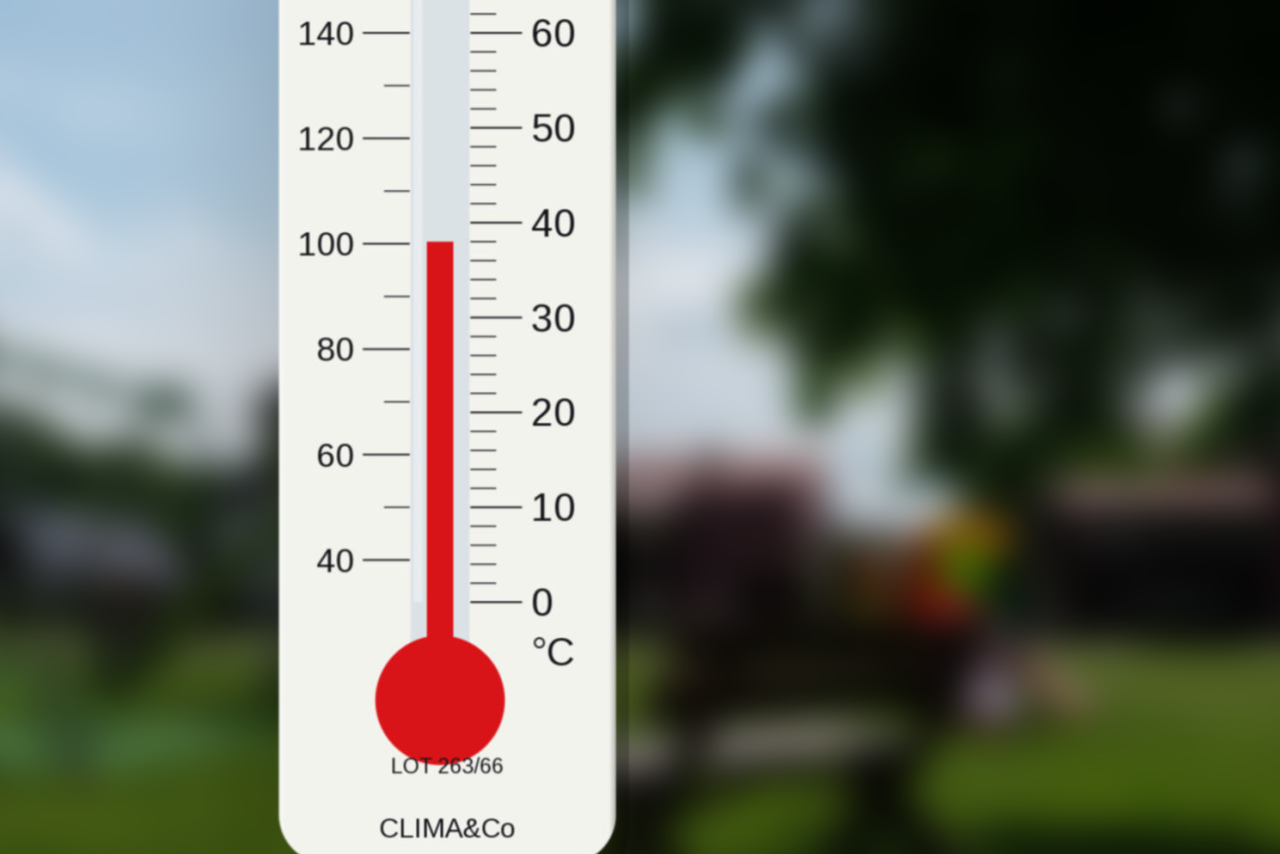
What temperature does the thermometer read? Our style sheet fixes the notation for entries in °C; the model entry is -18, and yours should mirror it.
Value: 38
